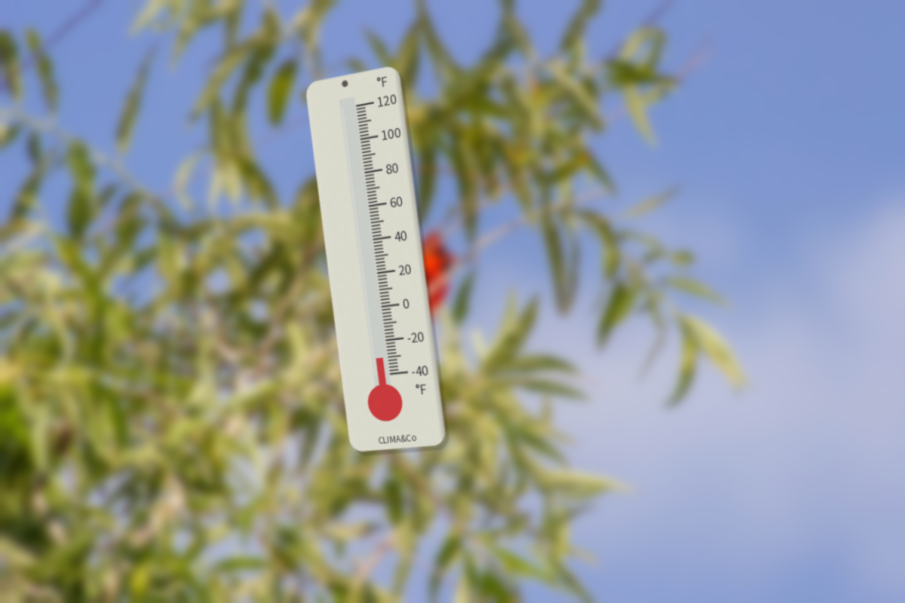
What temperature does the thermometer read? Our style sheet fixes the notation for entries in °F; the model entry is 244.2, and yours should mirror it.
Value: -30
